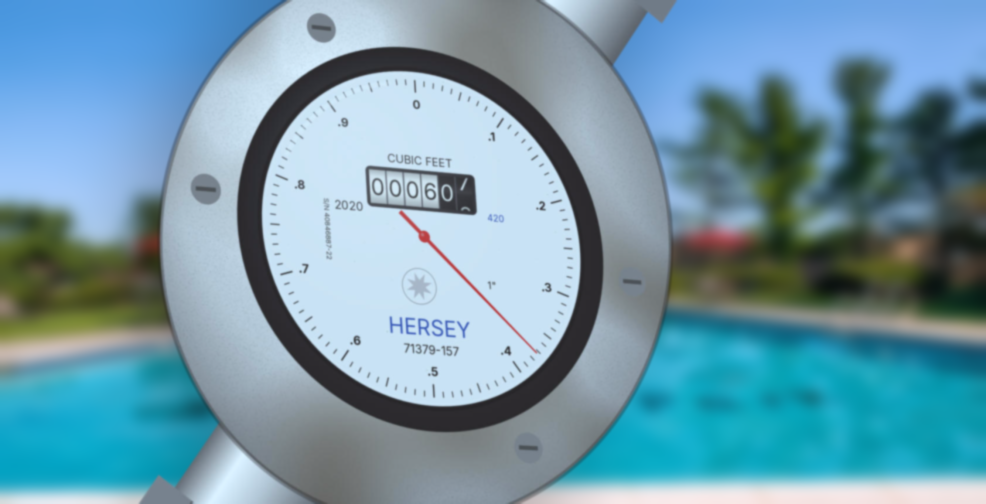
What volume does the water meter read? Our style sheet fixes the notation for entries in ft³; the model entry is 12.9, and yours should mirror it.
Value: 607.37
